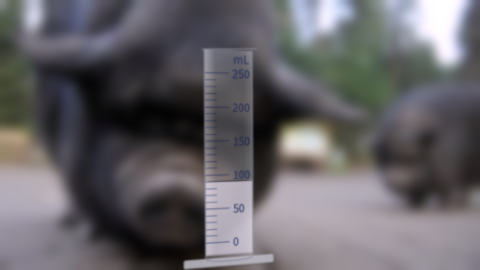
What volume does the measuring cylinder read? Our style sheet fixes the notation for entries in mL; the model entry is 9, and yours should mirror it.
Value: 90
